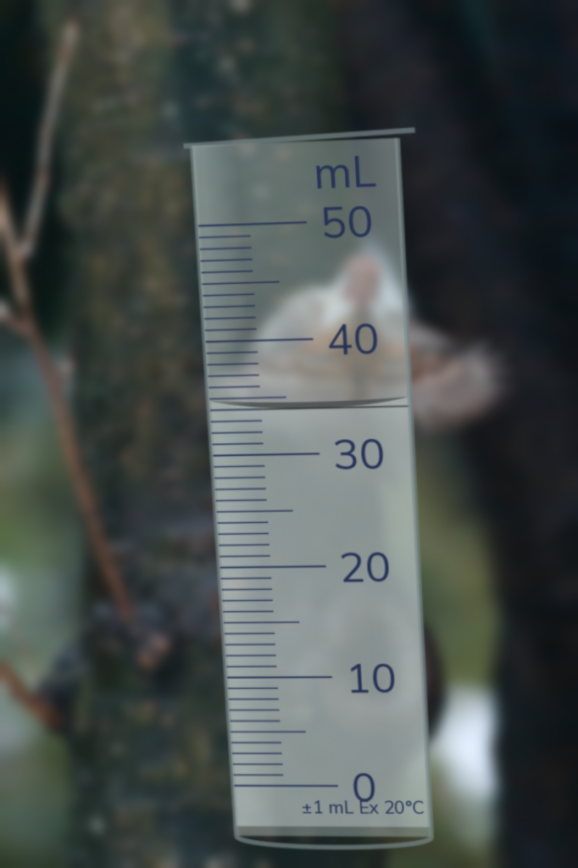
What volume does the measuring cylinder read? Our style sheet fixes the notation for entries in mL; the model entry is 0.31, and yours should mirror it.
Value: 34
